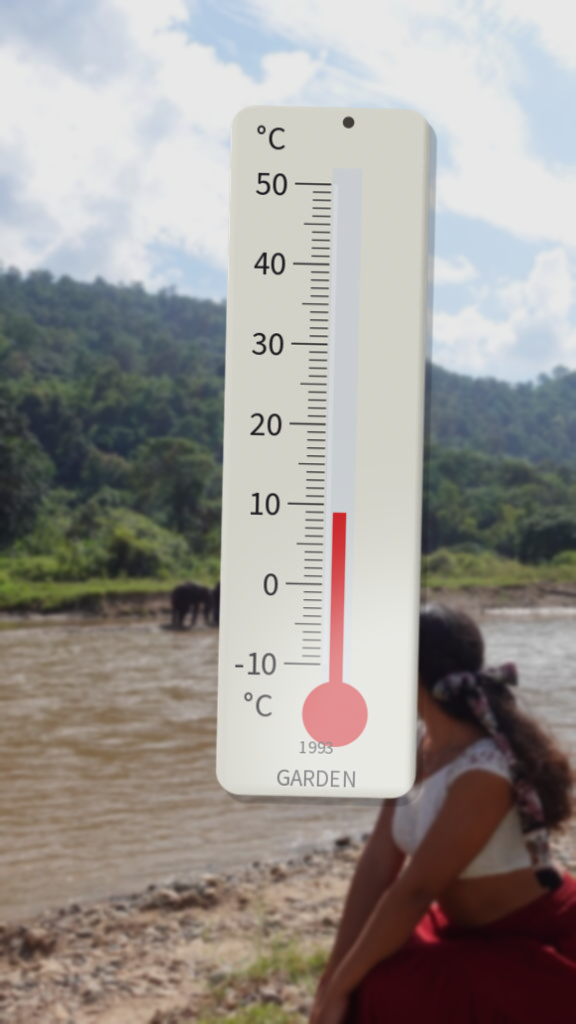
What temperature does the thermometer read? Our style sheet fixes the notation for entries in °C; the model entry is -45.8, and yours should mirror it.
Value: 9
